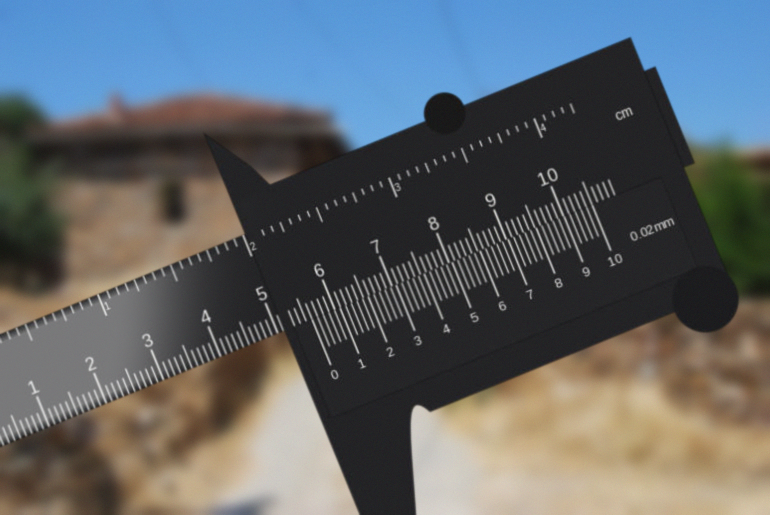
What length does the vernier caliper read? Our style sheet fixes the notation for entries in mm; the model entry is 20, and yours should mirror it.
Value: 56.0
